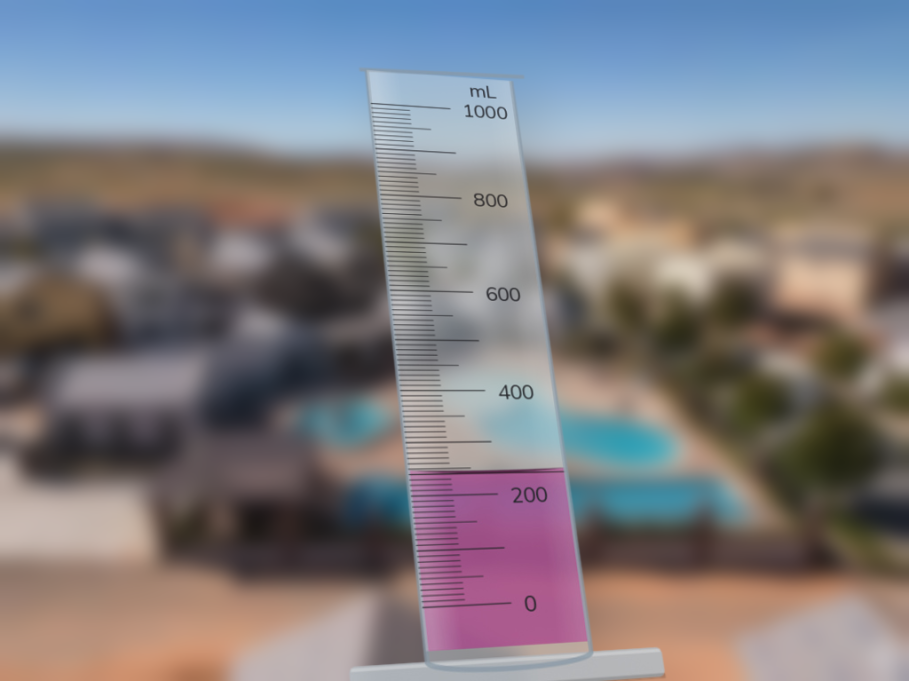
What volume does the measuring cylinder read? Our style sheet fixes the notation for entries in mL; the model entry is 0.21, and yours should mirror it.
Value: 240
